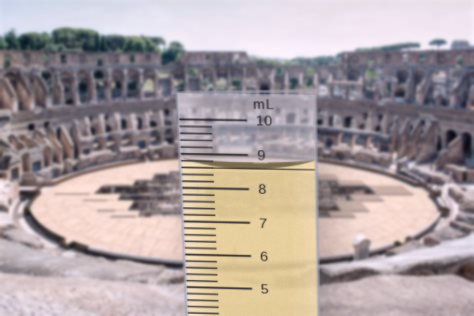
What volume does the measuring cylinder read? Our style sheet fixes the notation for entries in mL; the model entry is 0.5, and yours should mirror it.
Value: 8.6
